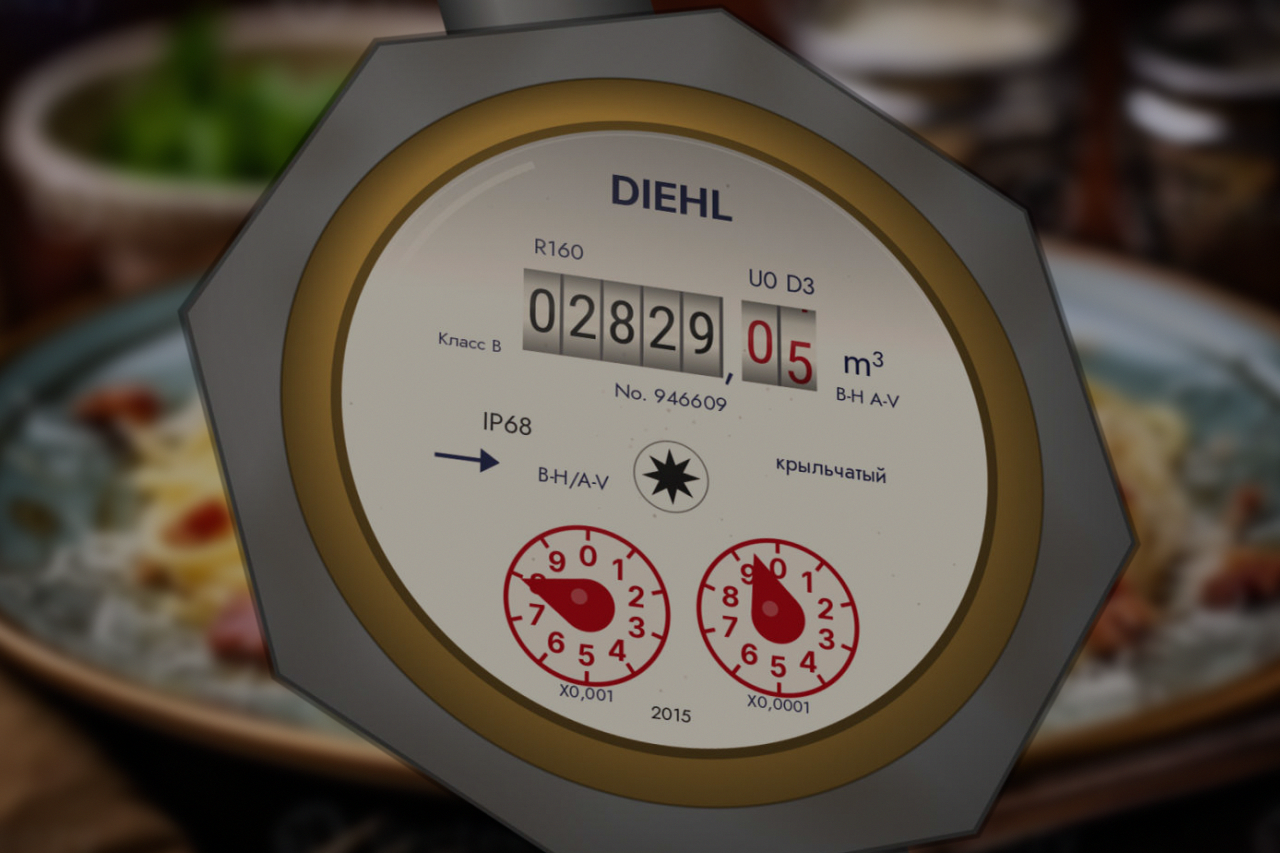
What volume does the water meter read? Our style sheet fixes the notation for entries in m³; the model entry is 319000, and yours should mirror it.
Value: 2829.0479
